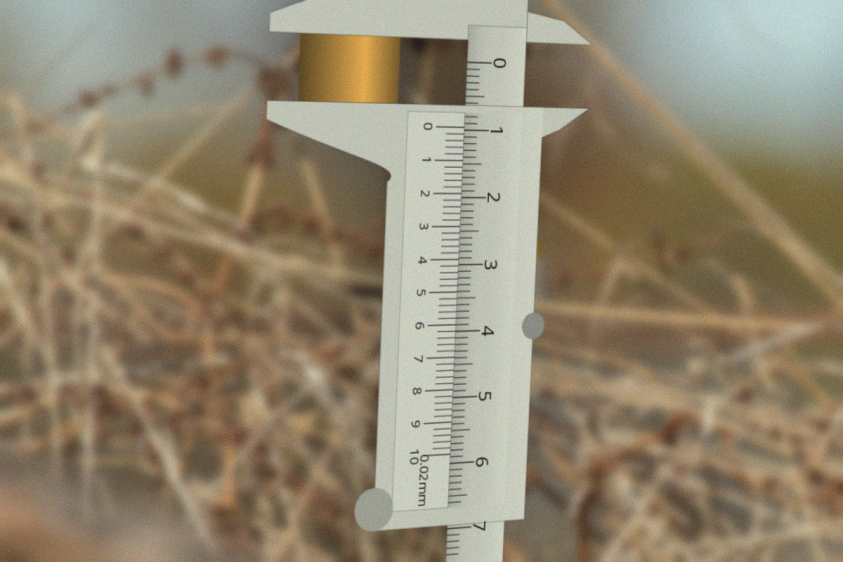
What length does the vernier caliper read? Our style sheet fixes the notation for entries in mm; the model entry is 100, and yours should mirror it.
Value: 9.6
